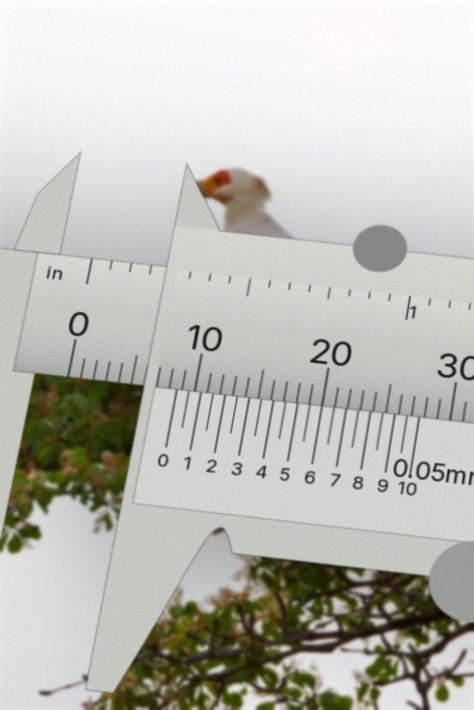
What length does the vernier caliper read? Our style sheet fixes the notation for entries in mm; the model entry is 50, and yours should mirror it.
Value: 8.6
